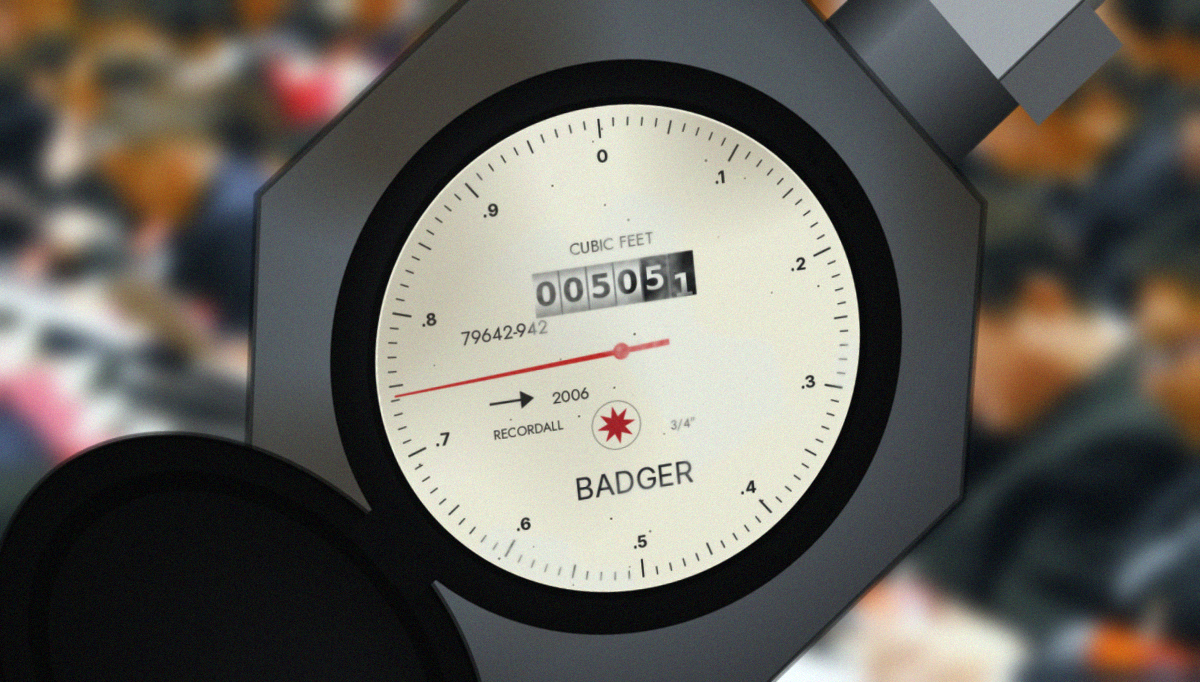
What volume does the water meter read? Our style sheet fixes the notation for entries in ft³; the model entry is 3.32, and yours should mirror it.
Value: 5050.74
